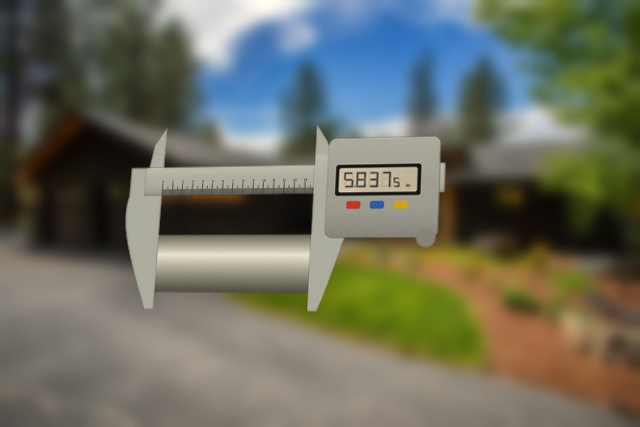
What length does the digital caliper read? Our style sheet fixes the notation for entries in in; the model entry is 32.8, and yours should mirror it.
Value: 5.8375
